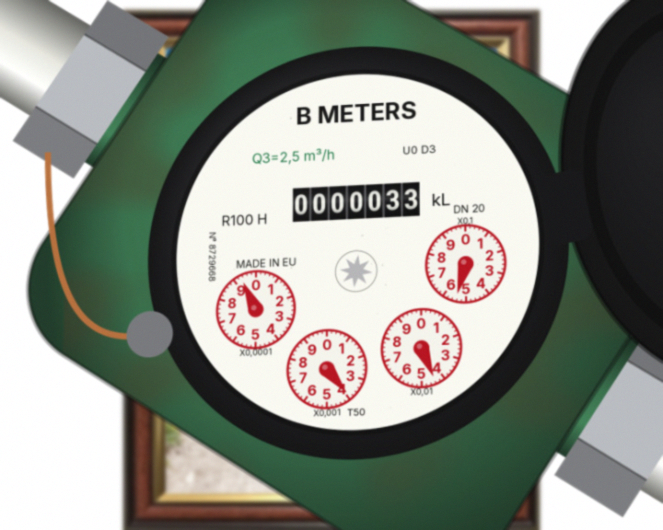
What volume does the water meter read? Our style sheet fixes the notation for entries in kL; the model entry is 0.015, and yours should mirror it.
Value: 33.5439
